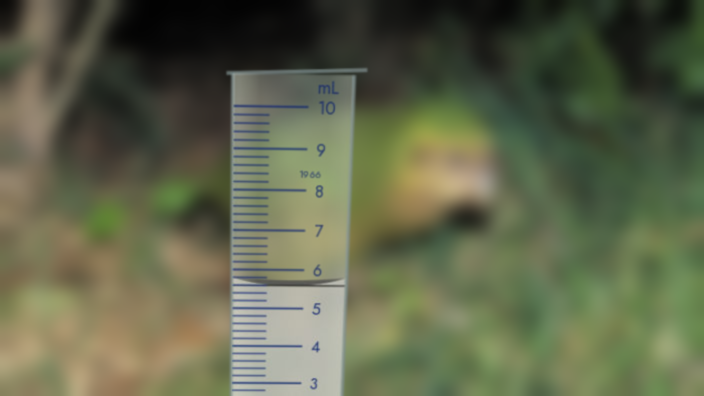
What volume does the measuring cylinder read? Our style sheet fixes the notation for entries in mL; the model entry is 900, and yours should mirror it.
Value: 5.6
